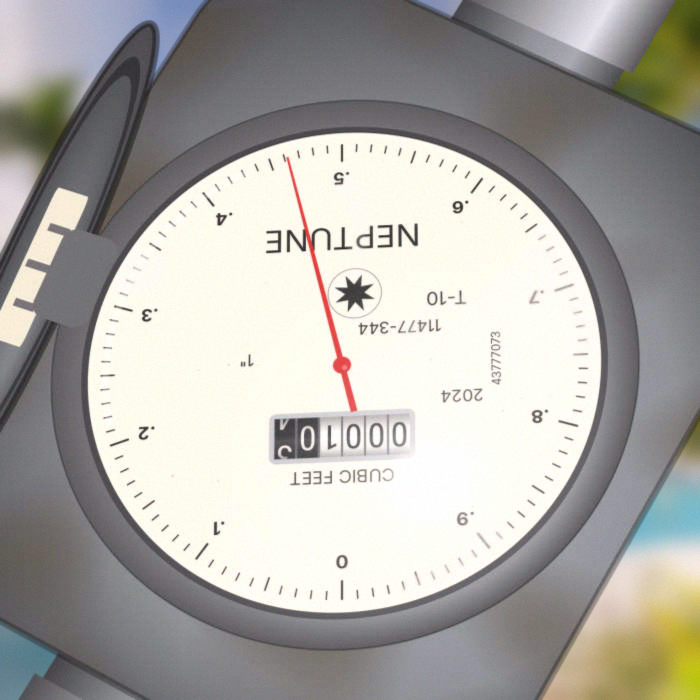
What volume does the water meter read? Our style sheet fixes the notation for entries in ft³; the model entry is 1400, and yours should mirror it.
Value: 103.46
